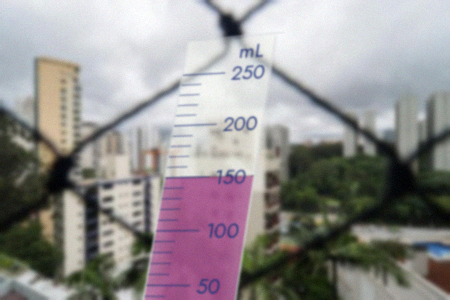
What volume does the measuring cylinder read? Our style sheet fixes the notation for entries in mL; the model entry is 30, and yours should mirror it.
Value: 150
